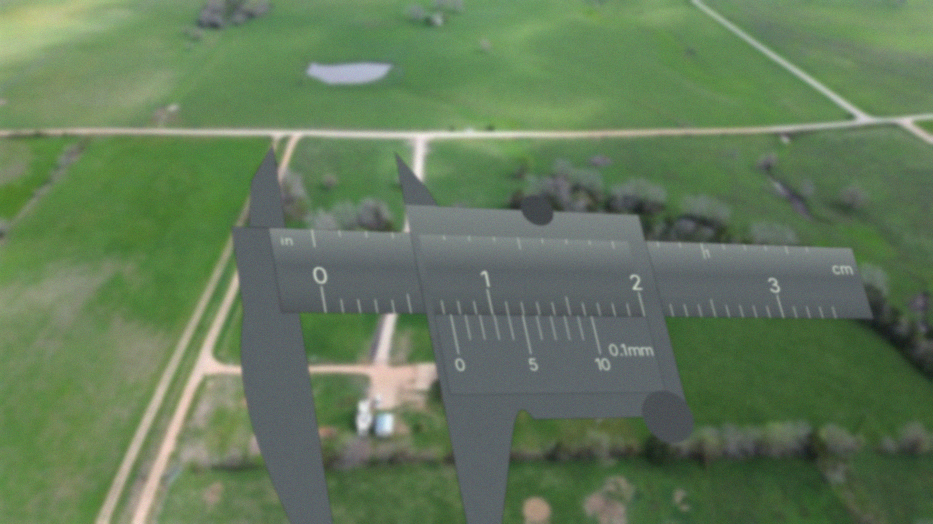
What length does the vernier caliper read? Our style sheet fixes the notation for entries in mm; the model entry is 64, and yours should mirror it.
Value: 7.4
